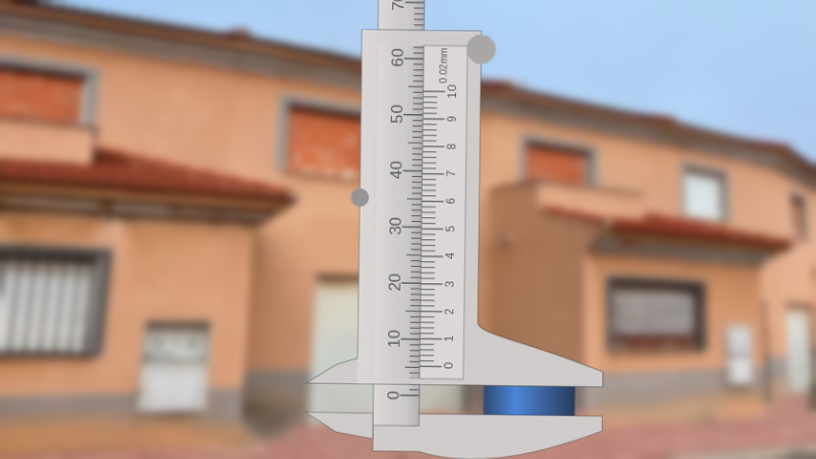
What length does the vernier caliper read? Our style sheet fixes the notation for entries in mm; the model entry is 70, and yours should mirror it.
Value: 5.2
